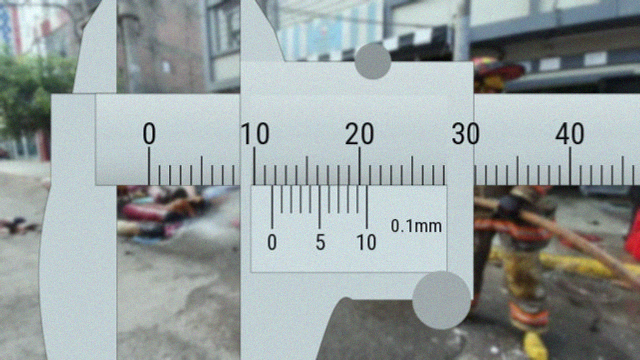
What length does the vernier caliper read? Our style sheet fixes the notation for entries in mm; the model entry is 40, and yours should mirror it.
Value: 11.7
